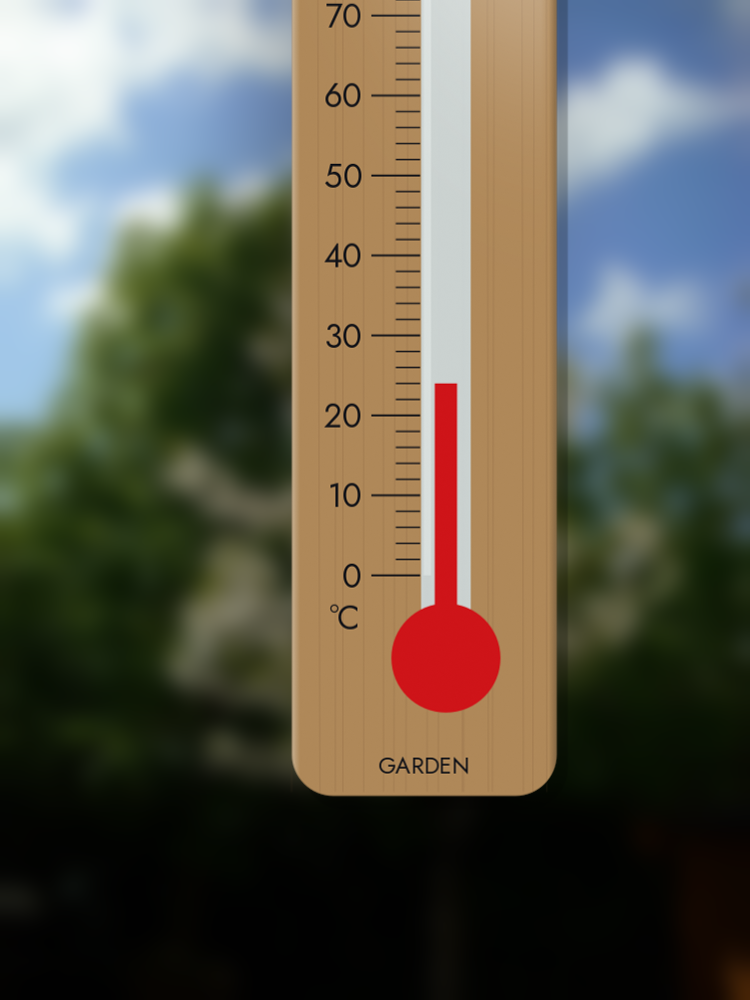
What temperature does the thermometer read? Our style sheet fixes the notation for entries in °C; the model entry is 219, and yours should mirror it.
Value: 24
